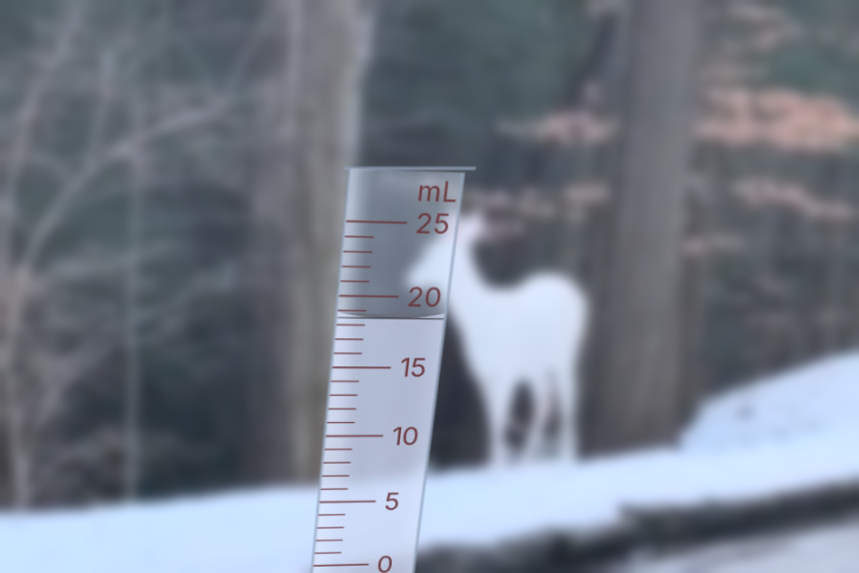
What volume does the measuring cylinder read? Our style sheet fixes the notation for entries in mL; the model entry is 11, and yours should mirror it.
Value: 18.5
